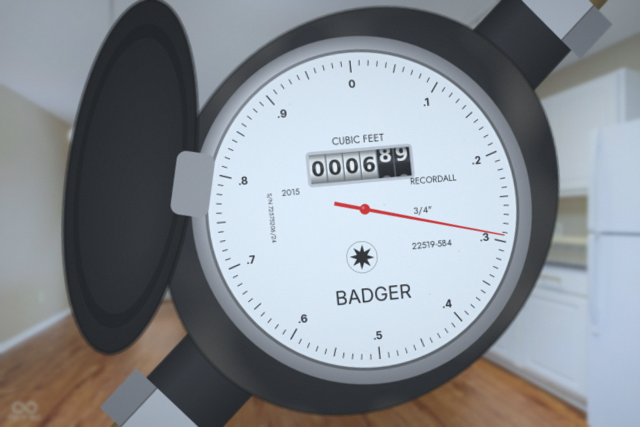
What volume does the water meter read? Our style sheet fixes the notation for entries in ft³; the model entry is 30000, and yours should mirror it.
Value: 689.29
